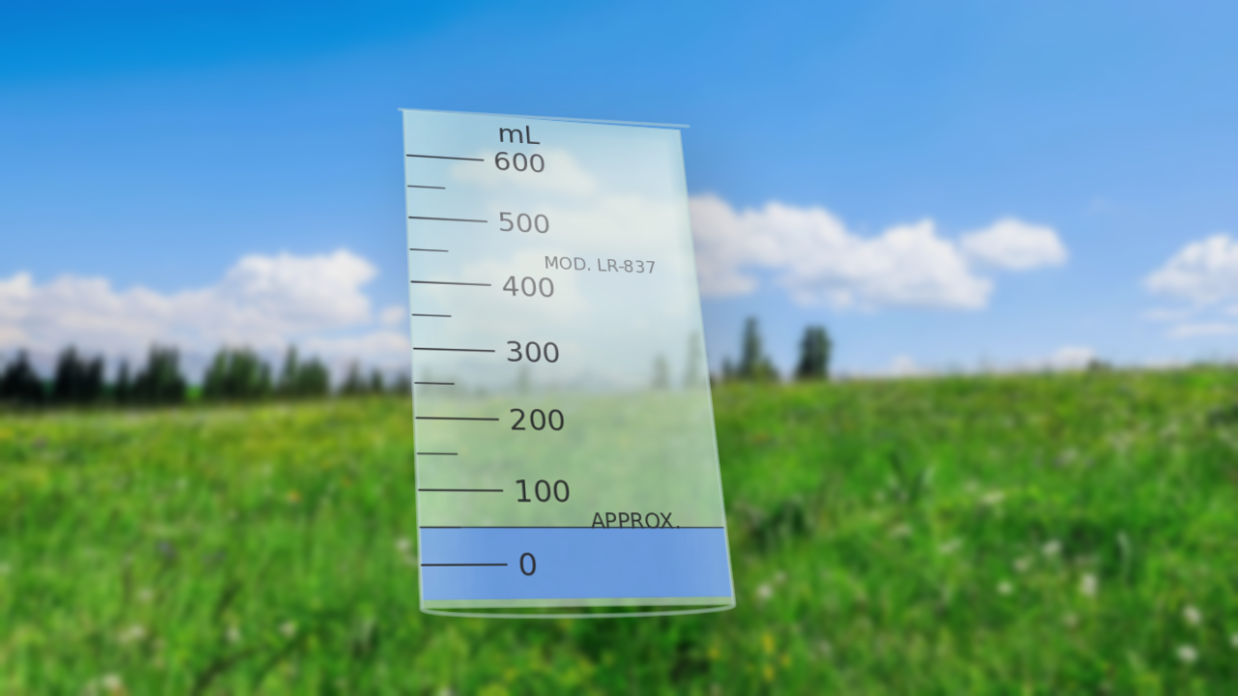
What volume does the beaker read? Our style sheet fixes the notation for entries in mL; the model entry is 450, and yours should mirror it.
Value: 50
